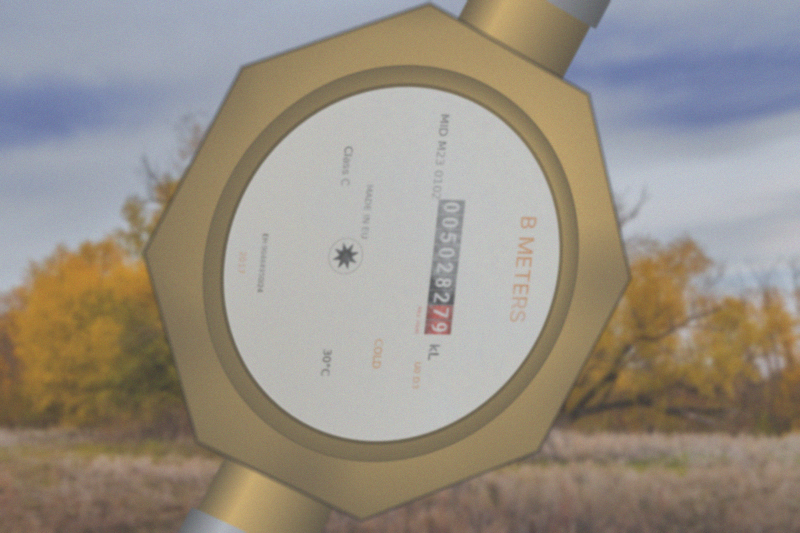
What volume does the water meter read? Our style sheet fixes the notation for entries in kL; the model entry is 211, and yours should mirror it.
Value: 50282.79
